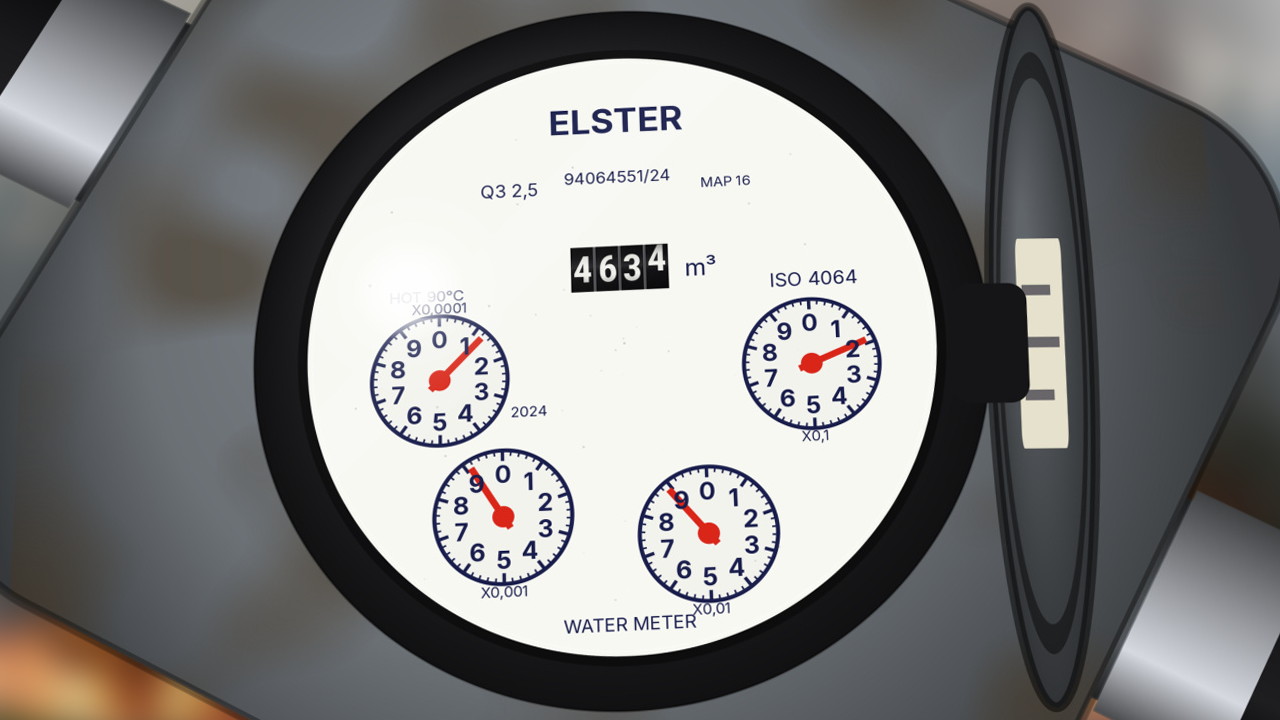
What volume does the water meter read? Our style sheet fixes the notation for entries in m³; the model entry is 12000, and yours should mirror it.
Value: 4634.1891
